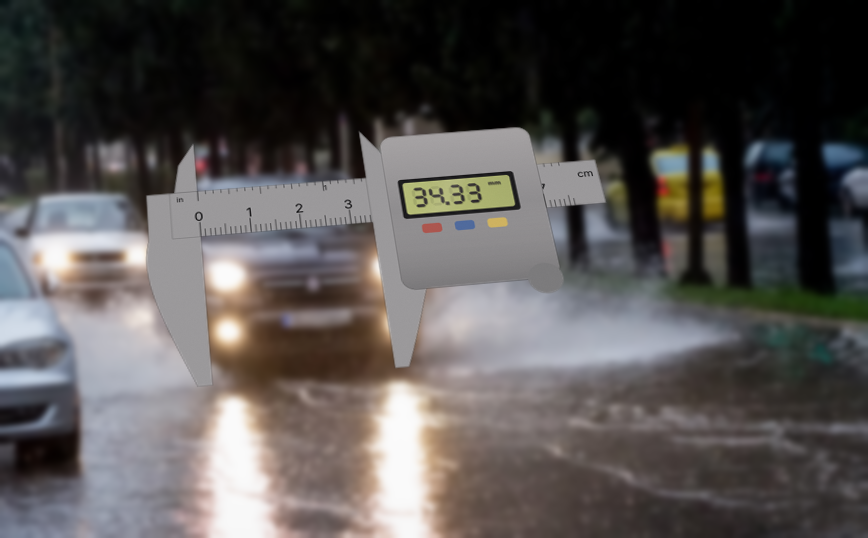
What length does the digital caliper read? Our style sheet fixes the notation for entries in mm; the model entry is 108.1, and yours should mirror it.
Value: 34.33
